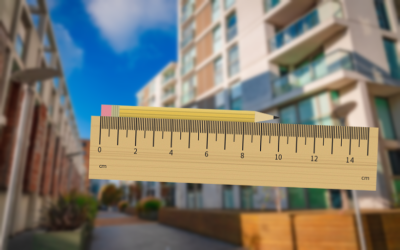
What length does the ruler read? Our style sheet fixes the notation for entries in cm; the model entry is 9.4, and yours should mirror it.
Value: 10
